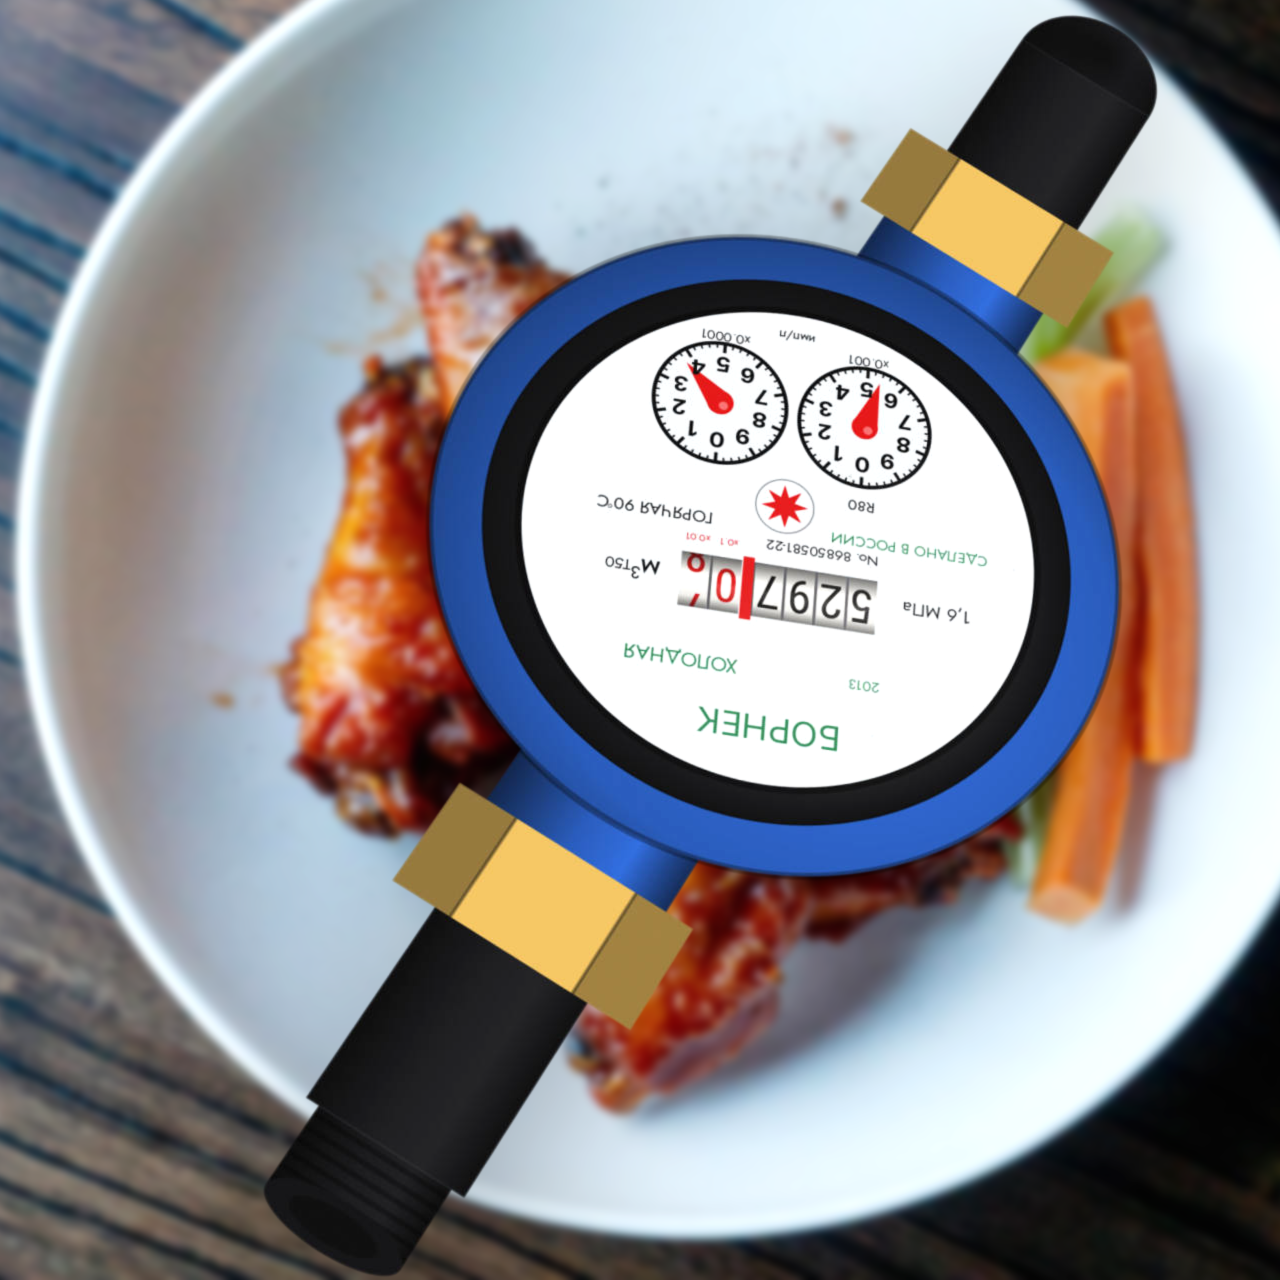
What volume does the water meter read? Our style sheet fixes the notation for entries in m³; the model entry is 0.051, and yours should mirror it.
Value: 5297.0753
